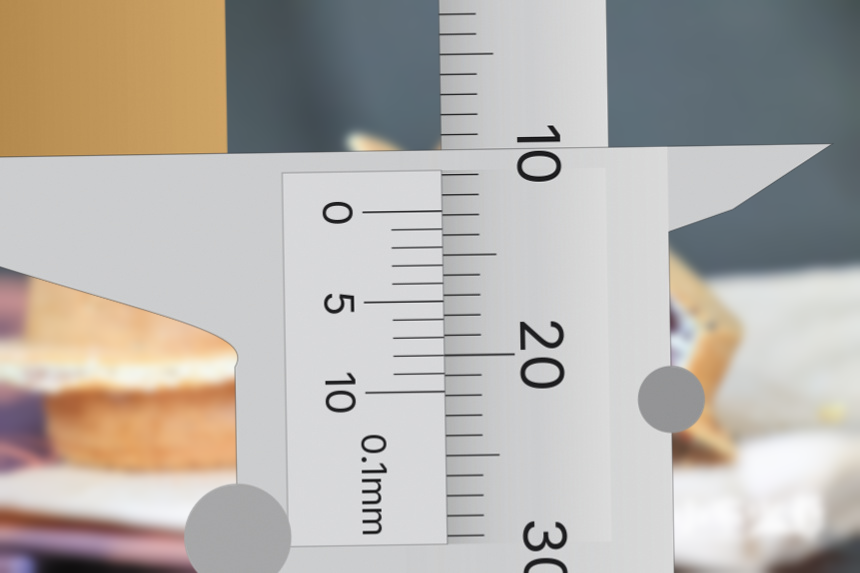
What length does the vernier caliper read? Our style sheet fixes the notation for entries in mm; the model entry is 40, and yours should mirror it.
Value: 12.8
